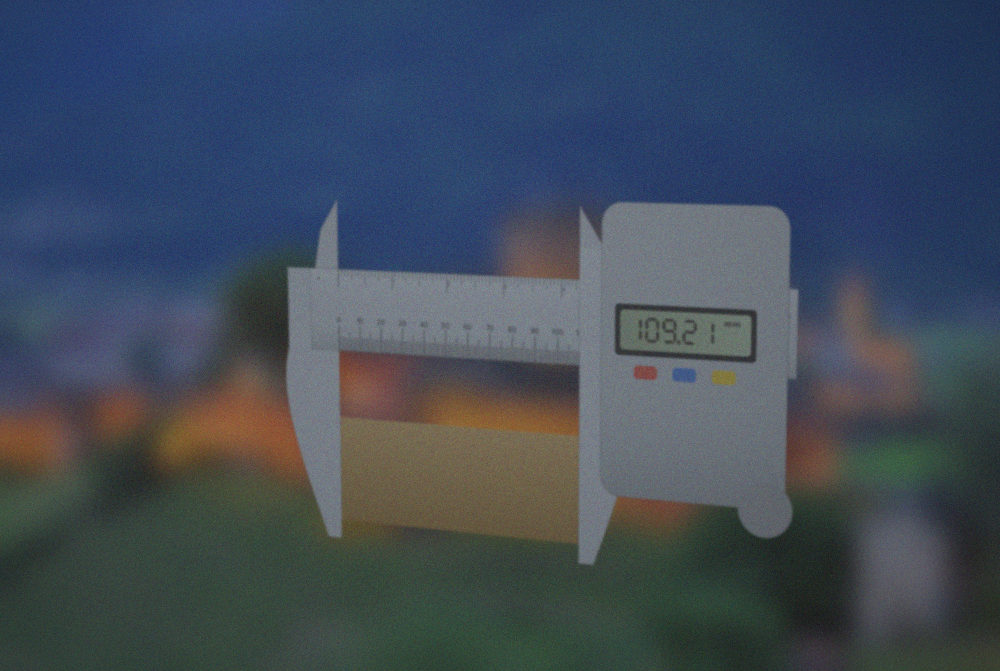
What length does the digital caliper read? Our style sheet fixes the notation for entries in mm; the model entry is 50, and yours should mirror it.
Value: 109.21
